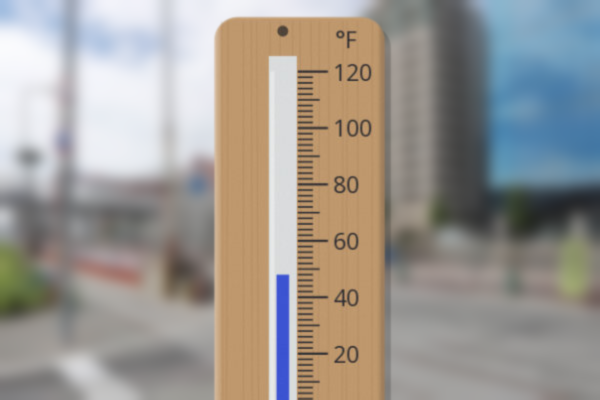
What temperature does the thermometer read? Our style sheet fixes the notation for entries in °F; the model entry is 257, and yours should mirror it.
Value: 48
